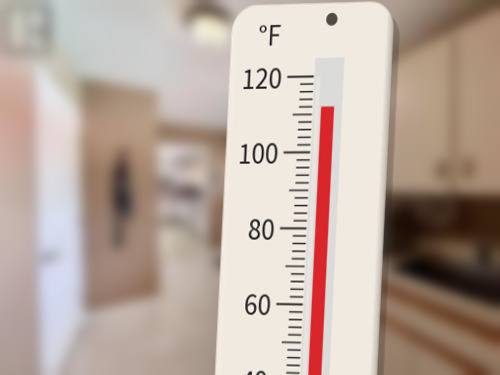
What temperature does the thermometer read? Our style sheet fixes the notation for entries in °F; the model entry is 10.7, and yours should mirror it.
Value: 112
